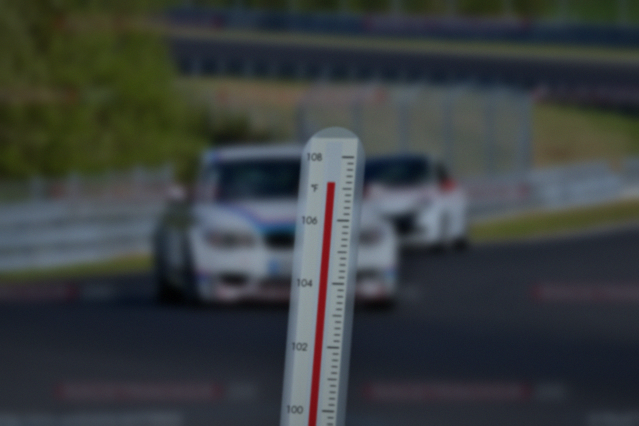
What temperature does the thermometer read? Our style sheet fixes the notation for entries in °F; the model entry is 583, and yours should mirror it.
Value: 107.2
